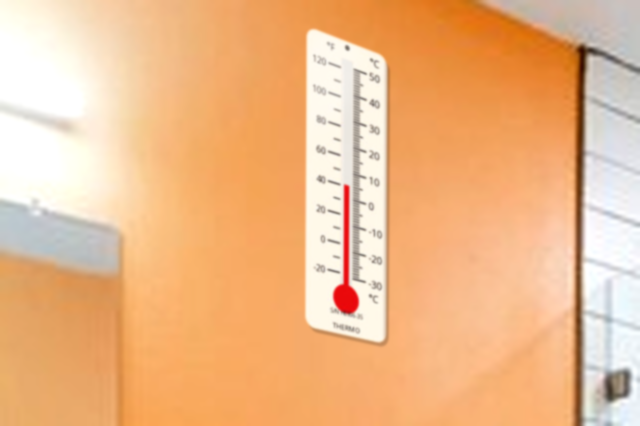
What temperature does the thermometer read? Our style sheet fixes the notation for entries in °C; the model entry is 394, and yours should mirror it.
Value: 5
